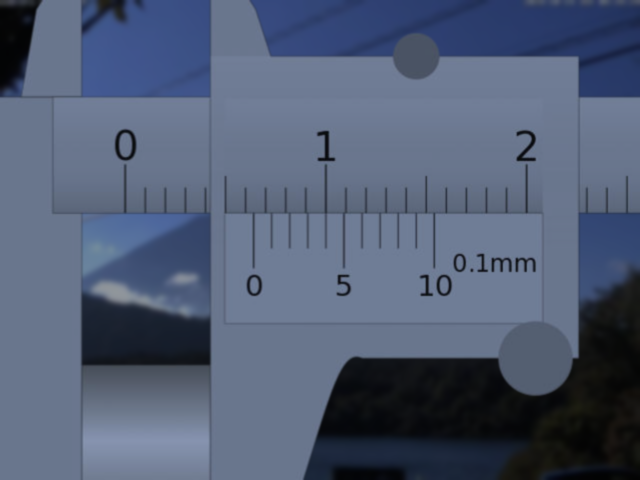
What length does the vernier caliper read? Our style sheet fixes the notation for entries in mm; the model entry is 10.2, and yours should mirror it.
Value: 6.4
